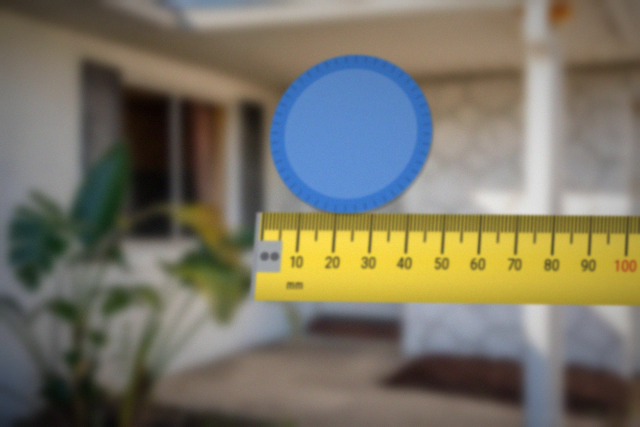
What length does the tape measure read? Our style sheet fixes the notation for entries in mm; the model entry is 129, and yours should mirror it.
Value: 45
